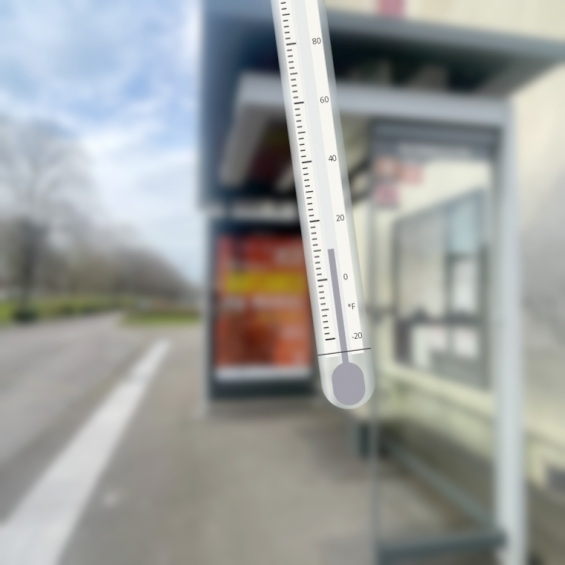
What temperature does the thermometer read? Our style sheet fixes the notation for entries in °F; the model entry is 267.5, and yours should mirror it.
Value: 10
